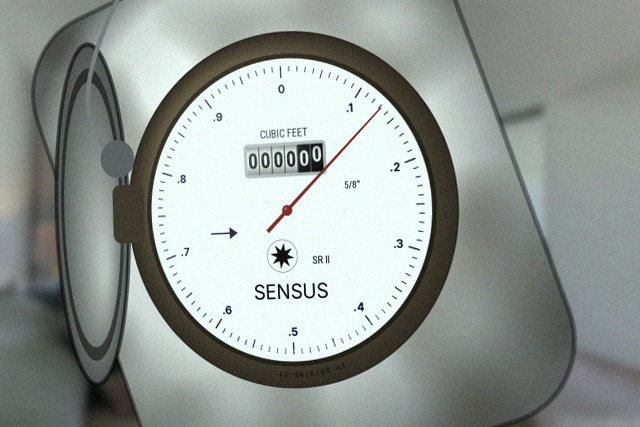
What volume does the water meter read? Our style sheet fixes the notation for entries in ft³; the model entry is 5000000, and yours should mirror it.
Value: 0.13
